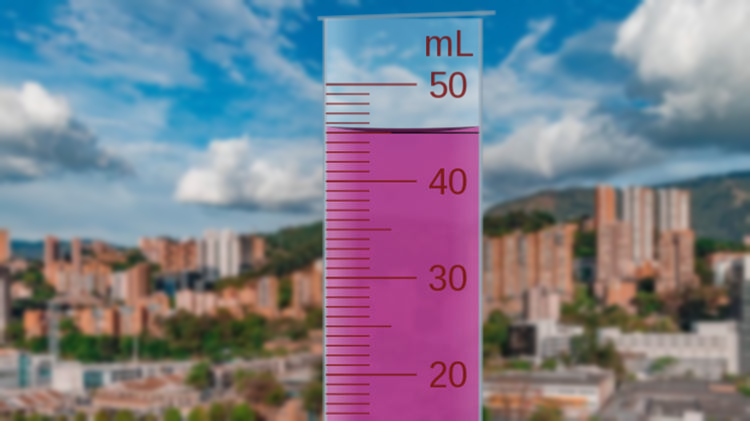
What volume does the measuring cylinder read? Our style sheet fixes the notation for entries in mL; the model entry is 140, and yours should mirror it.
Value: 45
